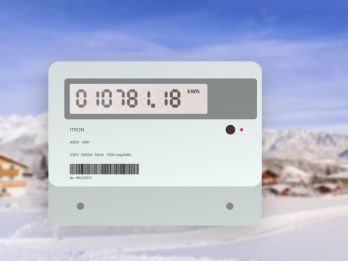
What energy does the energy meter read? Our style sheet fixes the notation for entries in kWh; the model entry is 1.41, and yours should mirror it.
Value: 10781.18
